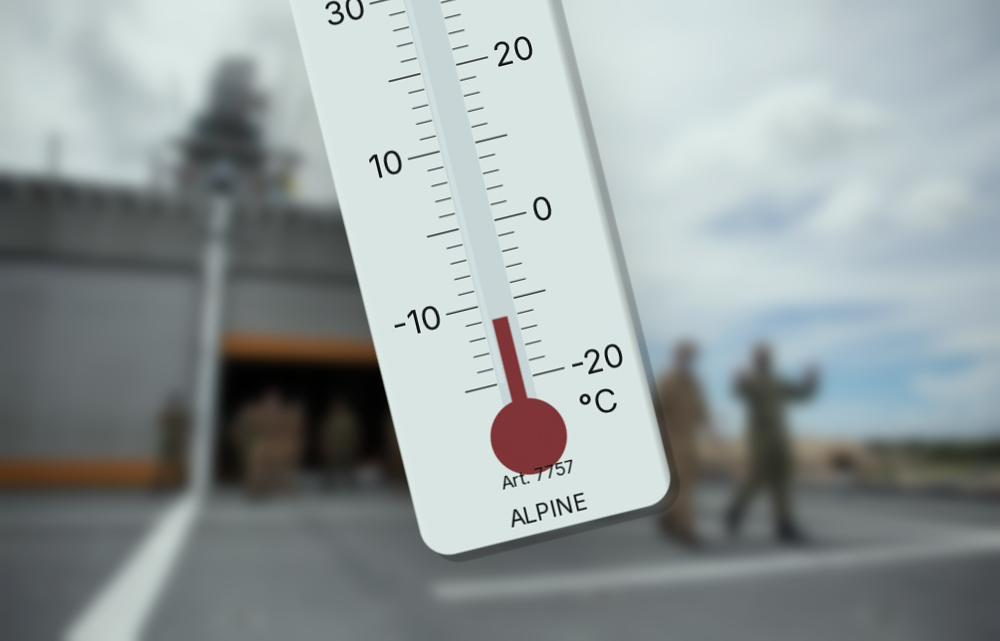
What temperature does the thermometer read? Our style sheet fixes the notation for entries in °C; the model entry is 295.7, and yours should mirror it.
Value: -12
